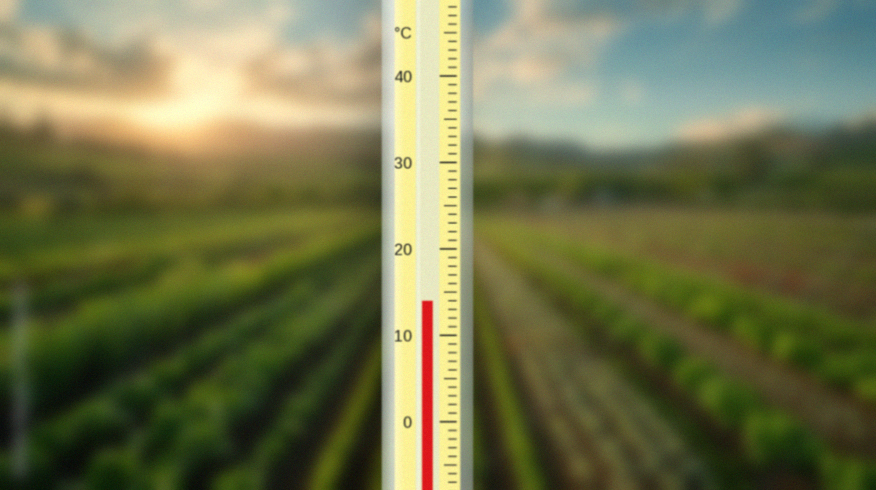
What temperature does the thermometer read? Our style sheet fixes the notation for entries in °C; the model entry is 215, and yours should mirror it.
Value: 14
